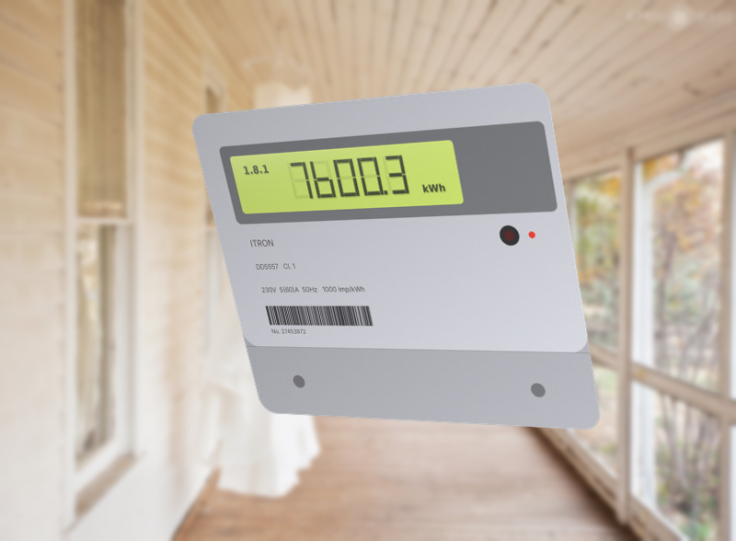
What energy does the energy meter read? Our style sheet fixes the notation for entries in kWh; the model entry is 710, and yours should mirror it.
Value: 7600.3
